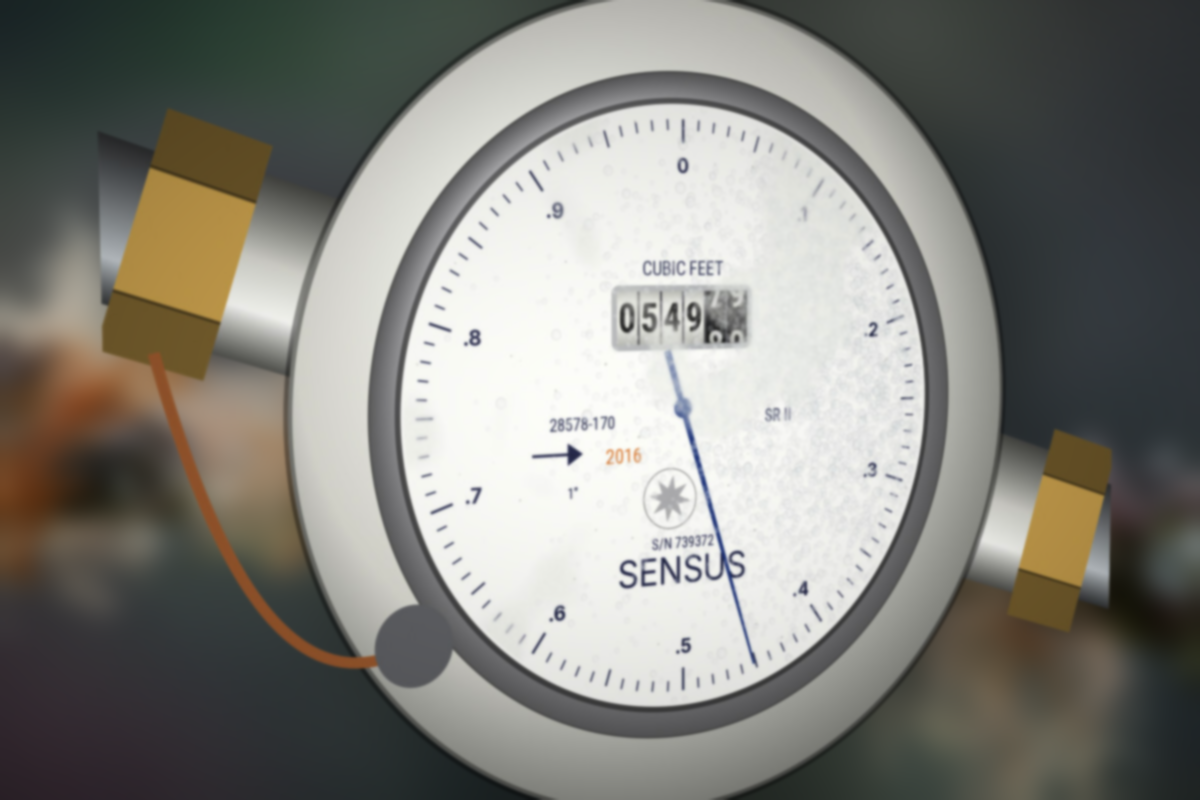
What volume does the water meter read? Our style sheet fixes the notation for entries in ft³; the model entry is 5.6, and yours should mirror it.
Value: 54979.45
